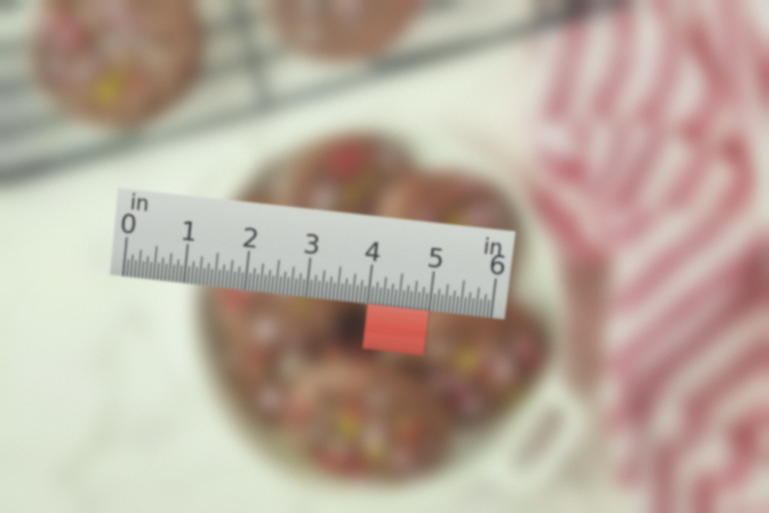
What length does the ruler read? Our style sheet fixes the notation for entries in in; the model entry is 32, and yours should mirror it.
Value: 1
